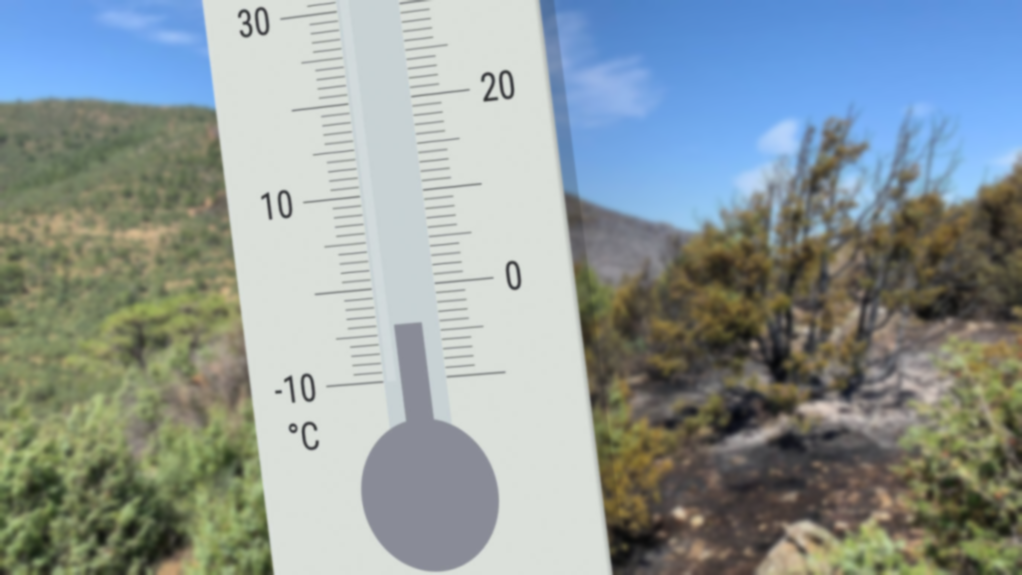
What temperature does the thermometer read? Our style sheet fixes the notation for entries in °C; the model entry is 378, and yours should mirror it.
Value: -4
